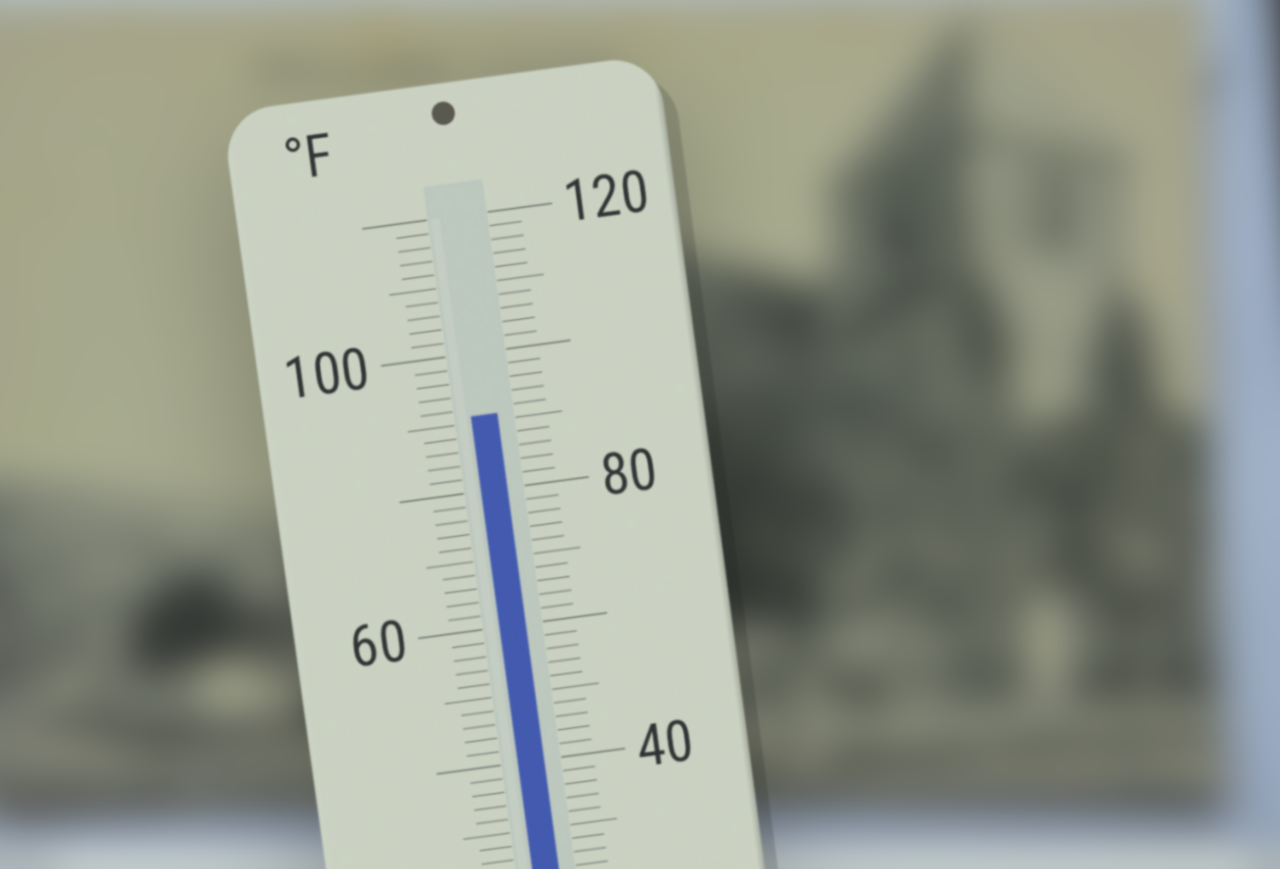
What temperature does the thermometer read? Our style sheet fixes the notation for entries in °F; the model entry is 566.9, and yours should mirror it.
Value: 91
